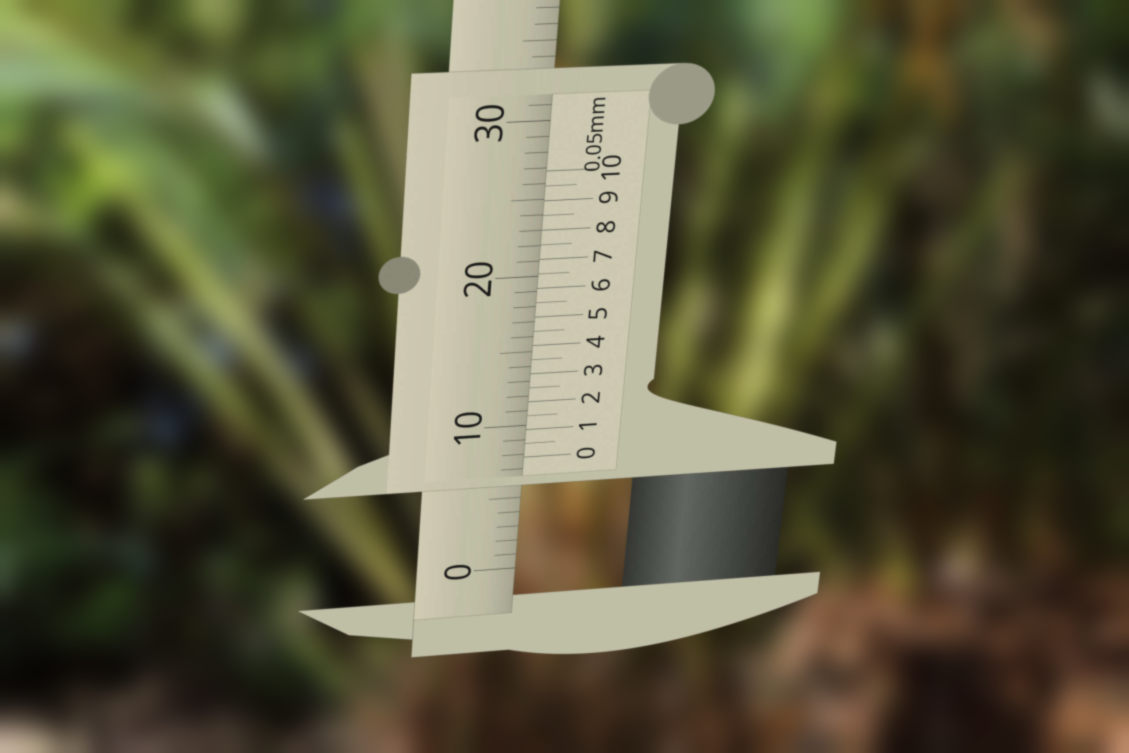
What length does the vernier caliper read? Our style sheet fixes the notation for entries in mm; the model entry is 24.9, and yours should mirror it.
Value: 7.8
